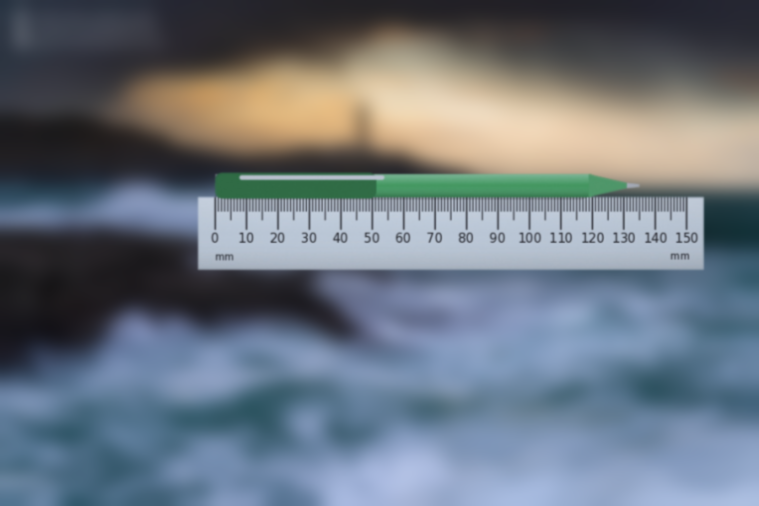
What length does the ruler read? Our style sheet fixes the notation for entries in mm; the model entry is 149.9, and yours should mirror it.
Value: 135
